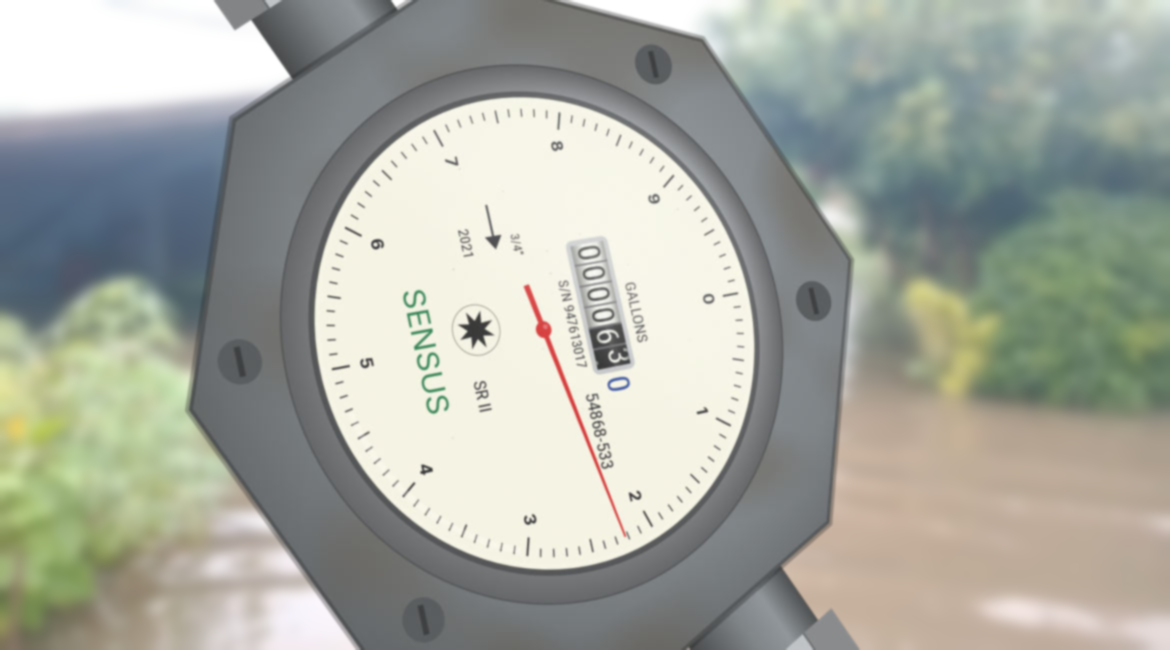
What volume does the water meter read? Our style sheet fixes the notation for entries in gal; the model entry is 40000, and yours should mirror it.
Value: 632.2
